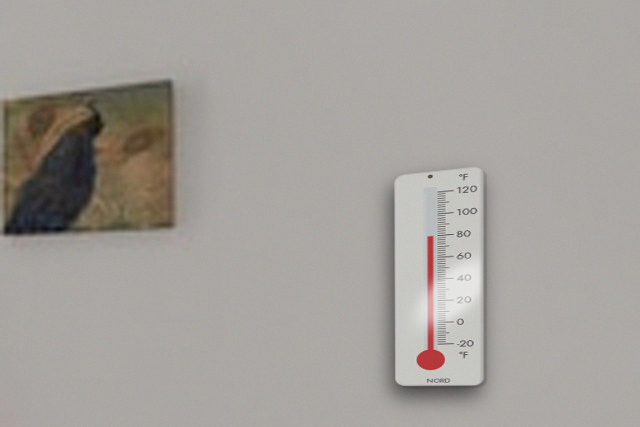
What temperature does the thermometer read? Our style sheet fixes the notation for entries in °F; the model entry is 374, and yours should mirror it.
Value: 80
